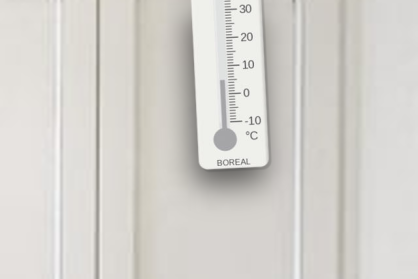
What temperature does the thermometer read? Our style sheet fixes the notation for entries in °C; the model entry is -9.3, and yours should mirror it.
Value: 5
